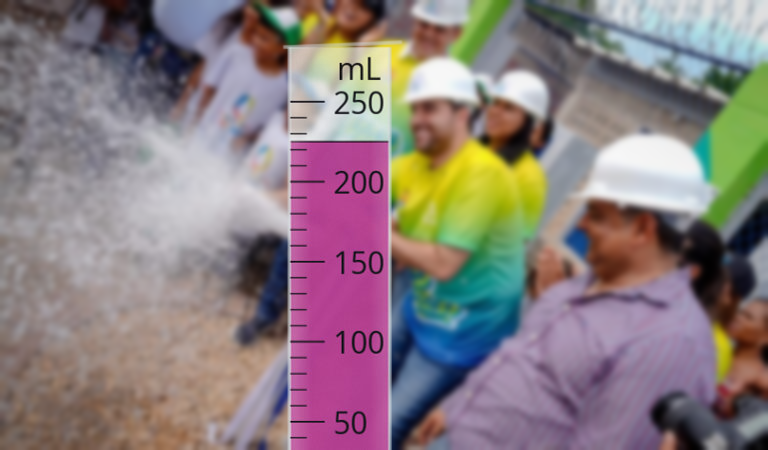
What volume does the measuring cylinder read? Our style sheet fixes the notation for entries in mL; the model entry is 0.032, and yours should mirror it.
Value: 225
